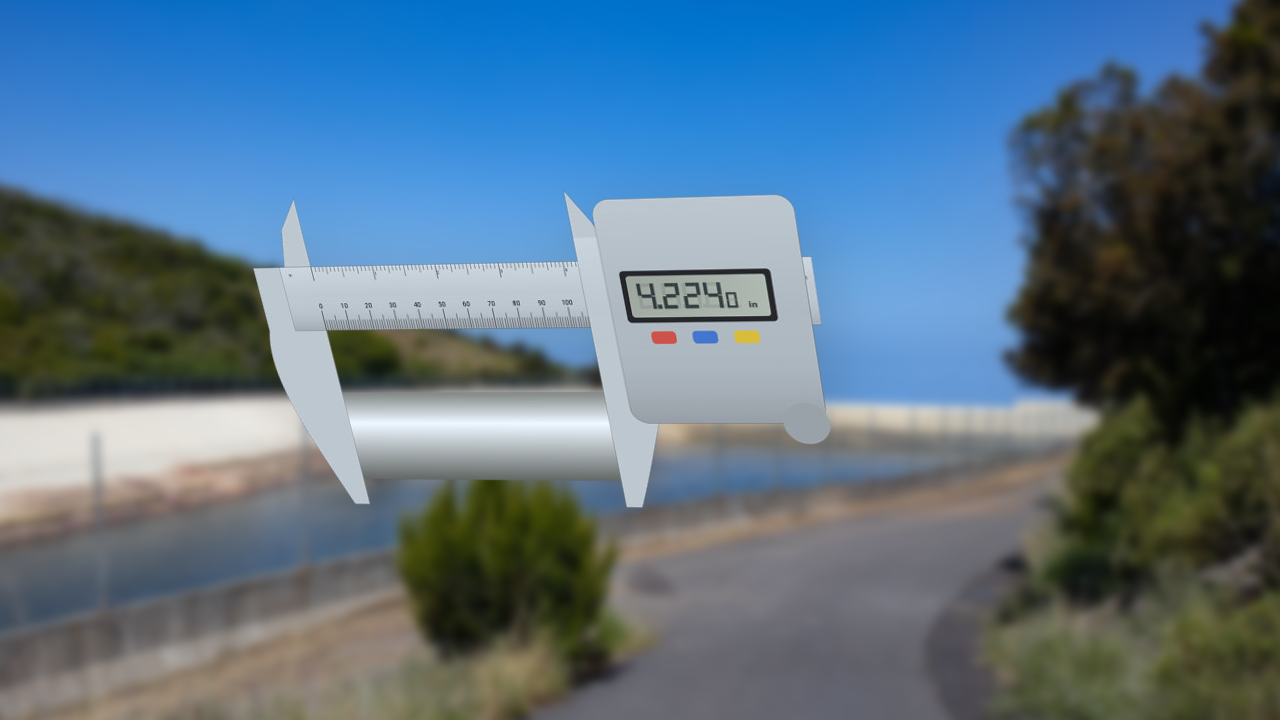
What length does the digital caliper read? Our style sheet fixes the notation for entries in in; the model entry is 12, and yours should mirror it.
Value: 4.2240
